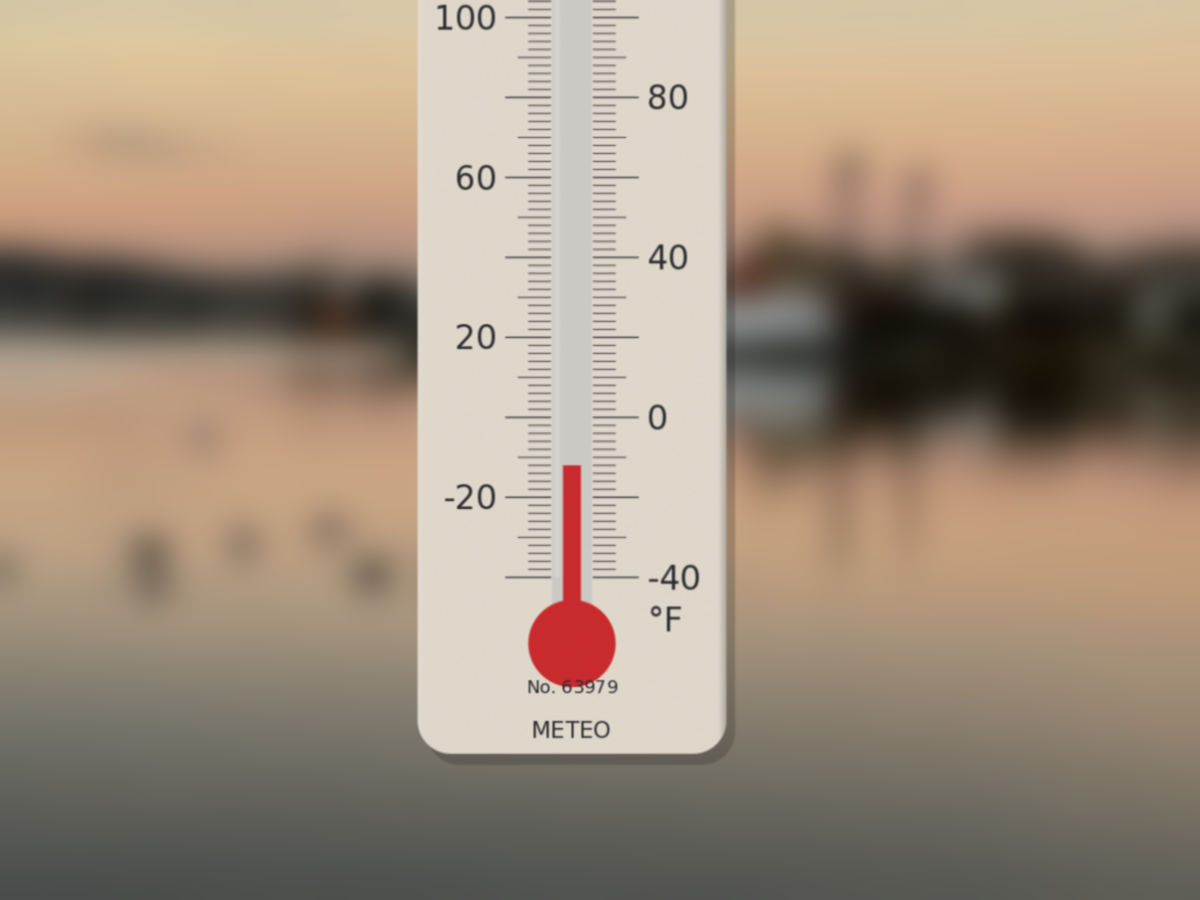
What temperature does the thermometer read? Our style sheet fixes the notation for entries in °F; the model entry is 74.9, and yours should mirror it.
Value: -12
